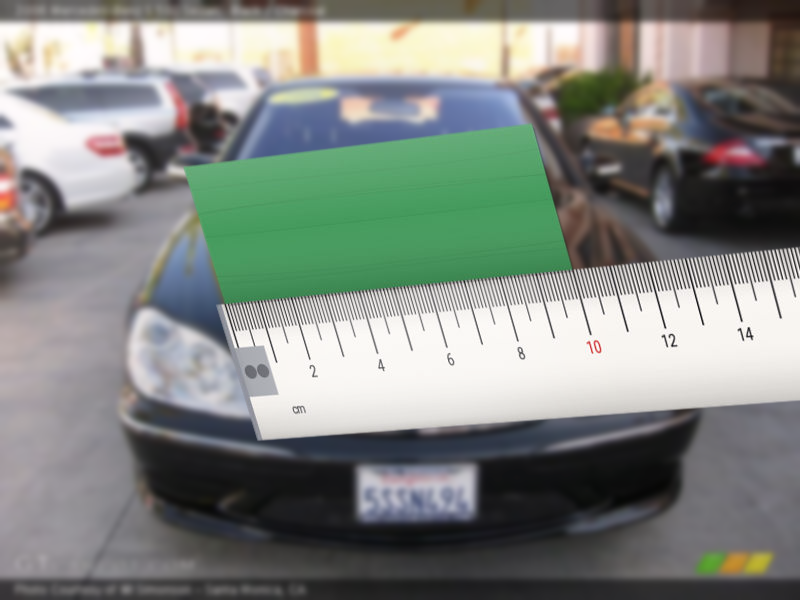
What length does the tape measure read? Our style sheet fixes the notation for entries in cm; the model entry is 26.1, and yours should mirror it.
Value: 10
